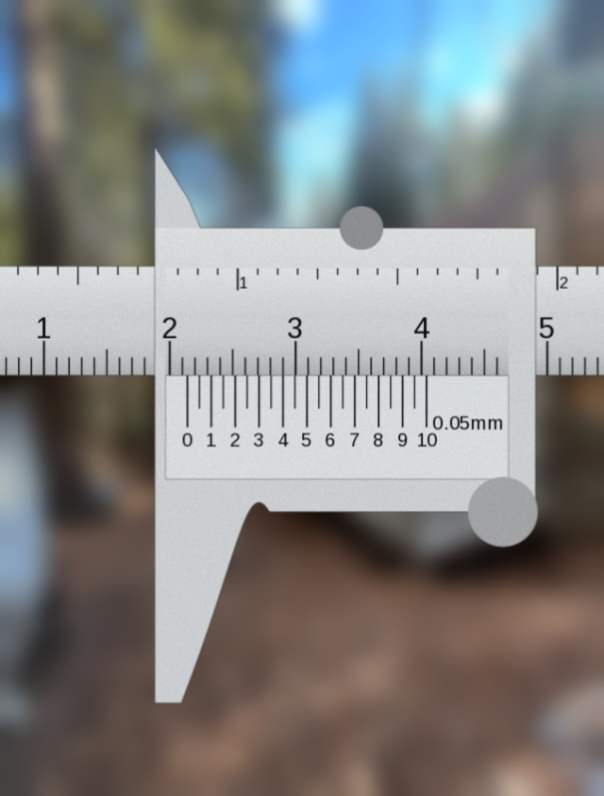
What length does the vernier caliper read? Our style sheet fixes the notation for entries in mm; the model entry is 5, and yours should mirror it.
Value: 21.4
